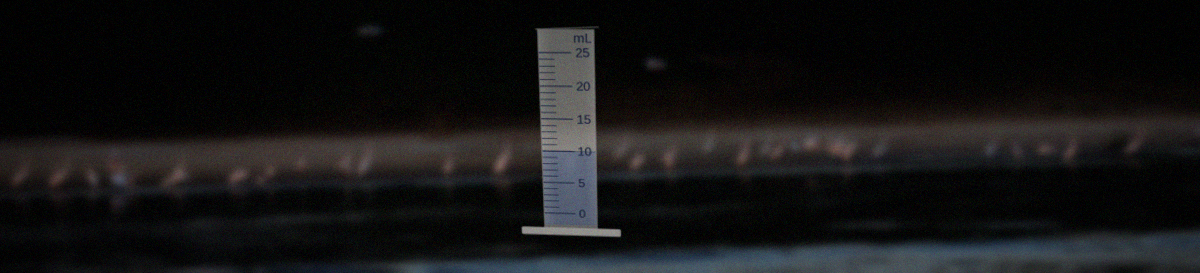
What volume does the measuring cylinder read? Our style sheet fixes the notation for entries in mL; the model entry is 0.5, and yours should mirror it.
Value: 10
